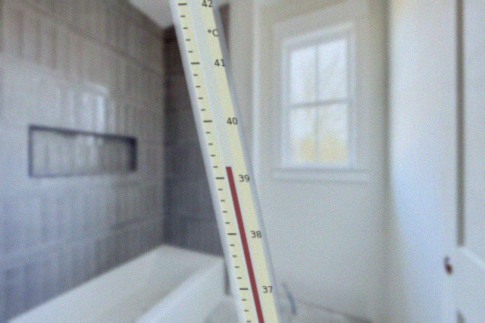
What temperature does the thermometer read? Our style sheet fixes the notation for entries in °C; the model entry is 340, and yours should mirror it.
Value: 39.2
